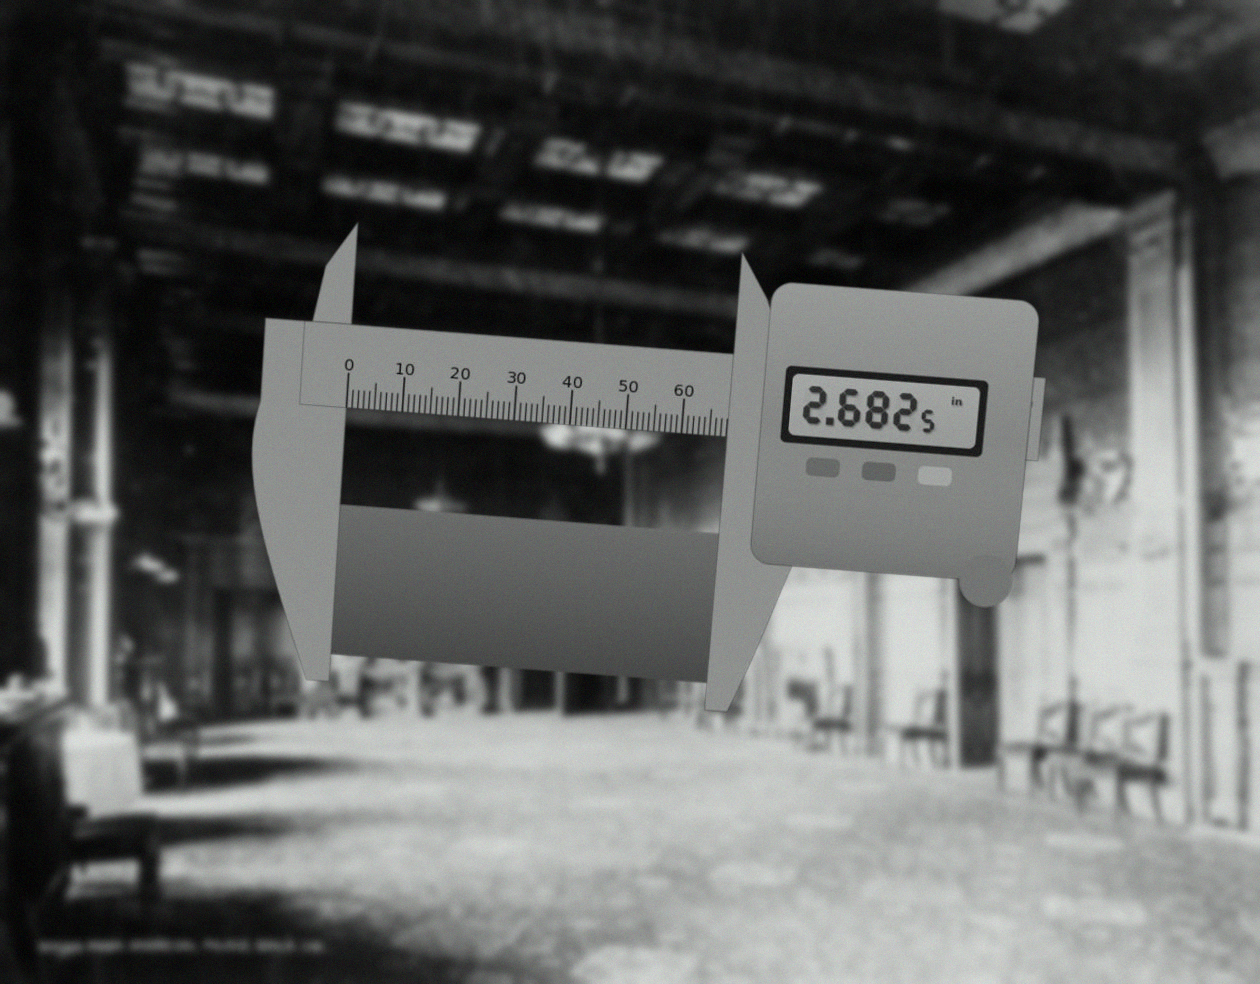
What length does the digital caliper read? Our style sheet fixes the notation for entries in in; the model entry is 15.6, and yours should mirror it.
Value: 2.6825
